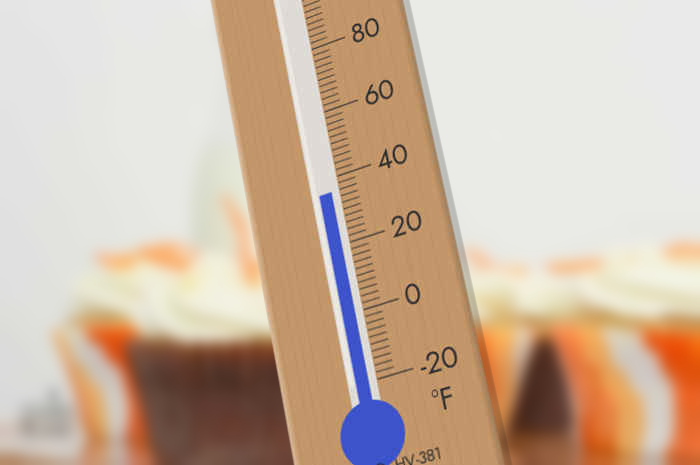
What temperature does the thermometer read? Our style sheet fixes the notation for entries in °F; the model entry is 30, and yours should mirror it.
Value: 36
